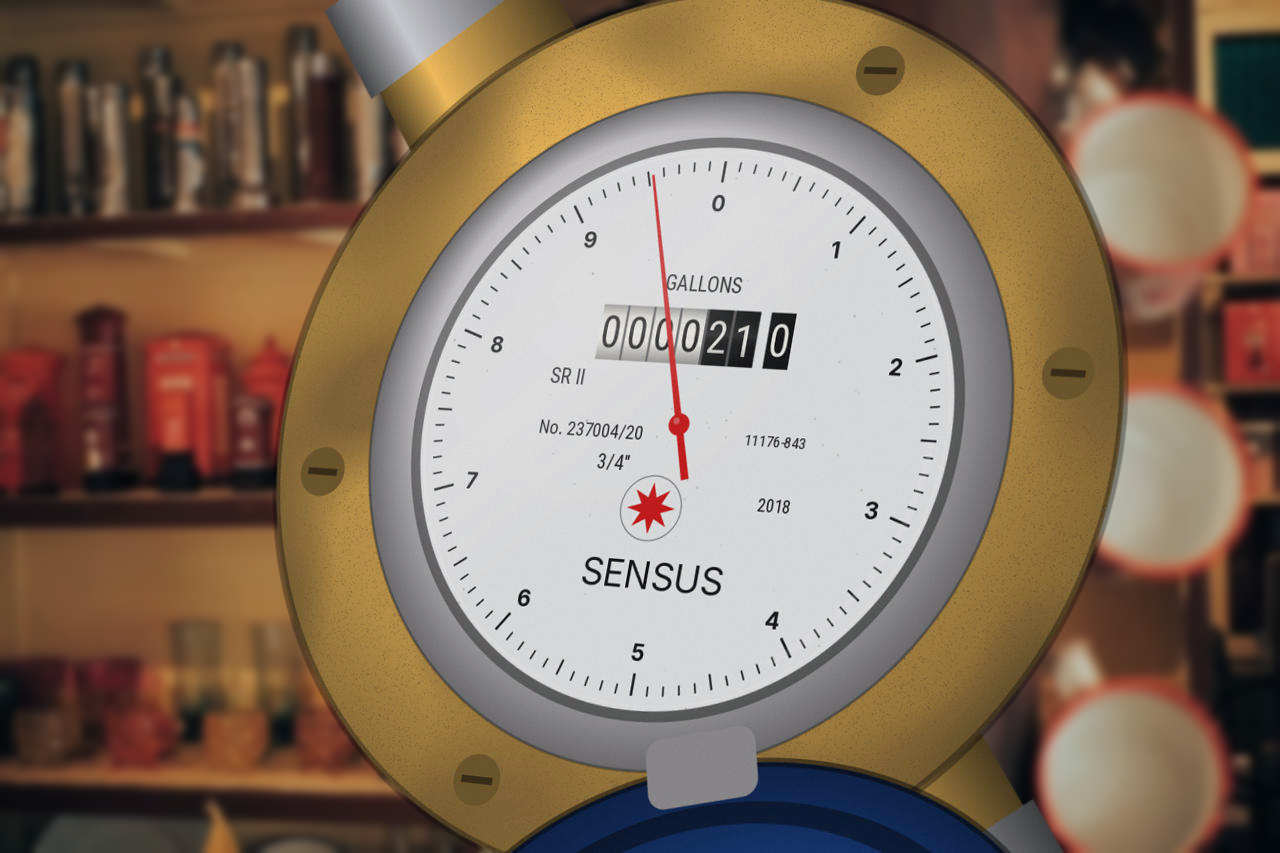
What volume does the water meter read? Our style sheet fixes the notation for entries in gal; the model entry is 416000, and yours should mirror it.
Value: 209.5
